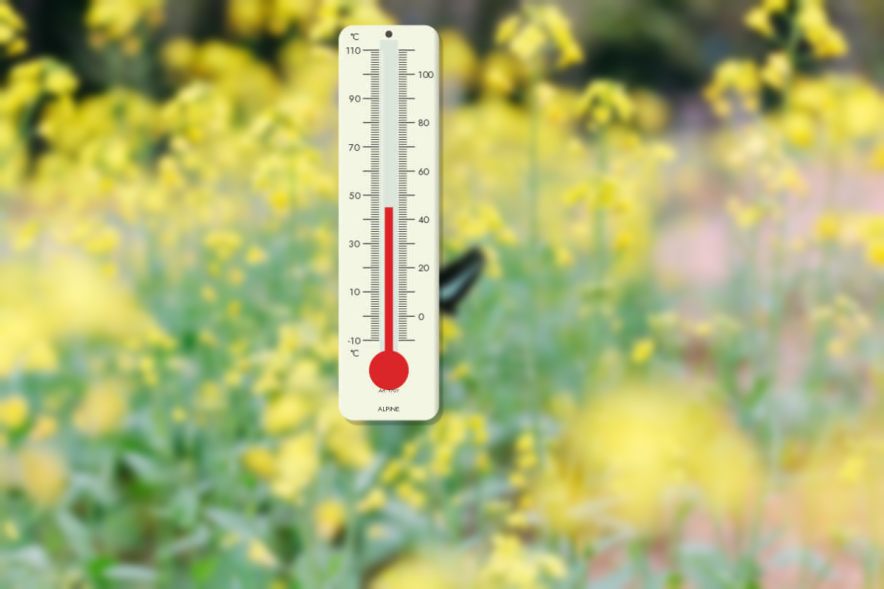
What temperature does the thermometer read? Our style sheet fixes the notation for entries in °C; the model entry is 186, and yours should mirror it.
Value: 45
